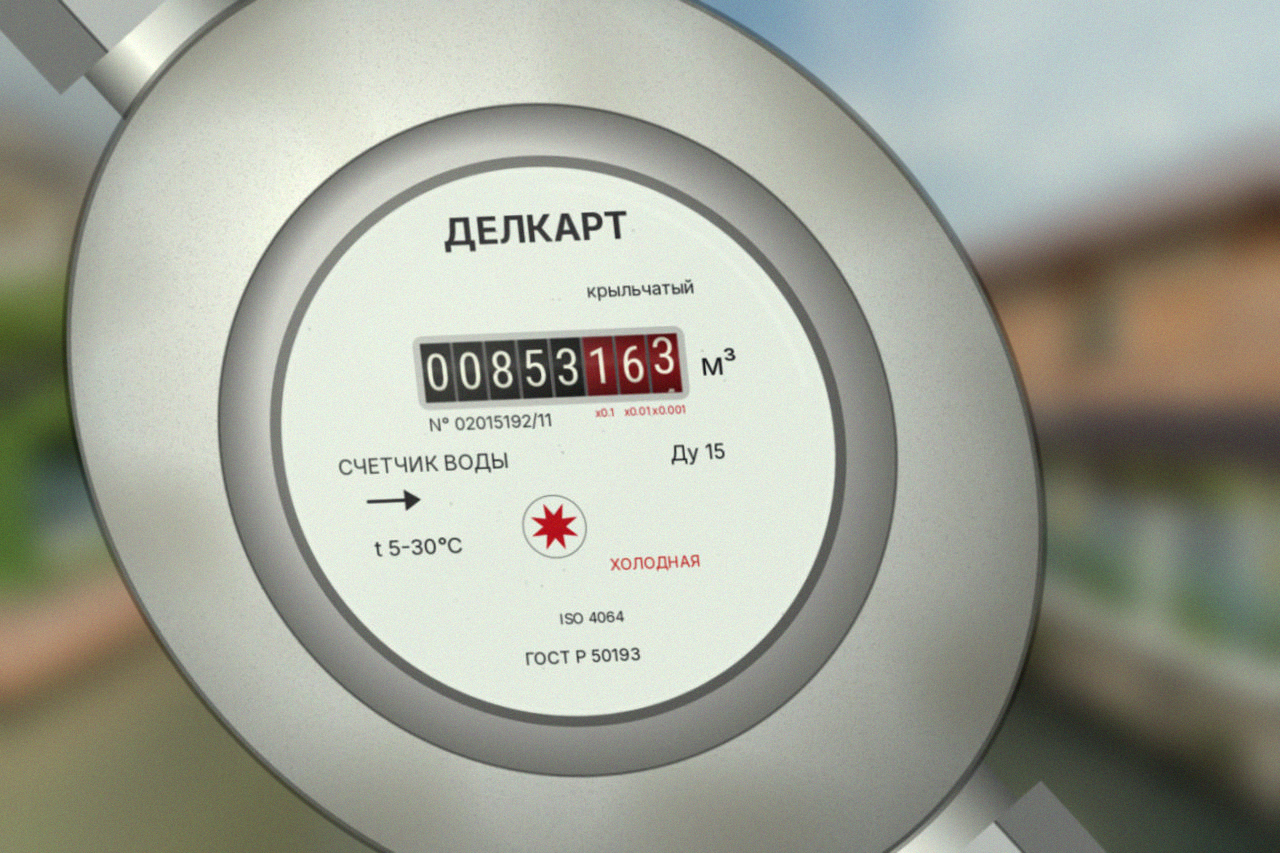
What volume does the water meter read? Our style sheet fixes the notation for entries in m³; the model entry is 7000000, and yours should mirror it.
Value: 853.163
